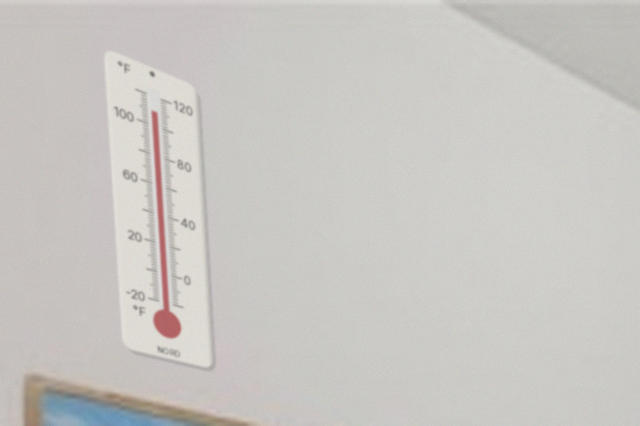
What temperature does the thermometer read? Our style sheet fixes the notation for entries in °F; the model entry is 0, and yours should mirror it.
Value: 110
